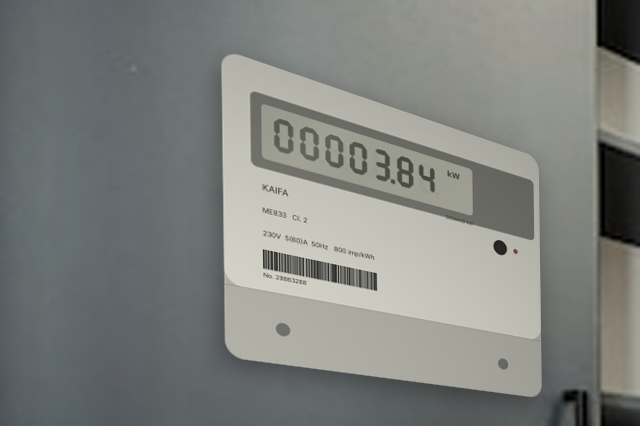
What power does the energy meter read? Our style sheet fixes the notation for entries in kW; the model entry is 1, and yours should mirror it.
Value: 3.84
